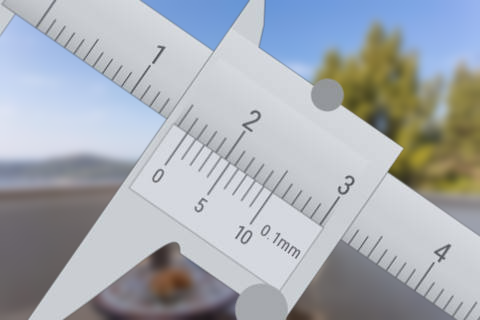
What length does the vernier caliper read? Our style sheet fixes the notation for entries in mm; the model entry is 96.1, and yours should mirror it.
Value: 16.0
